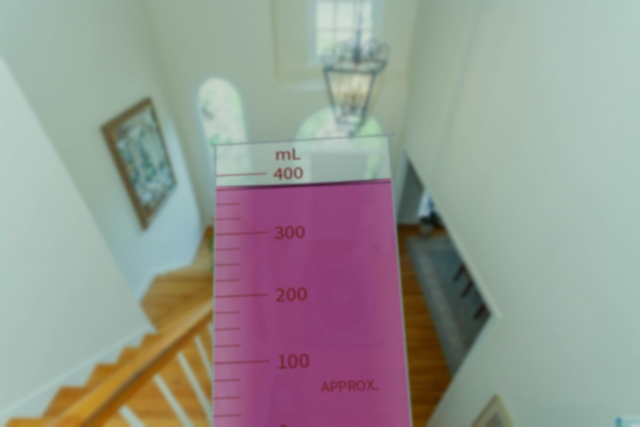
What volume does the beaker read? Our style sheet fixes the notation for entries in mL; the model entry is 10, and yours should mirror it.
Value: 375
